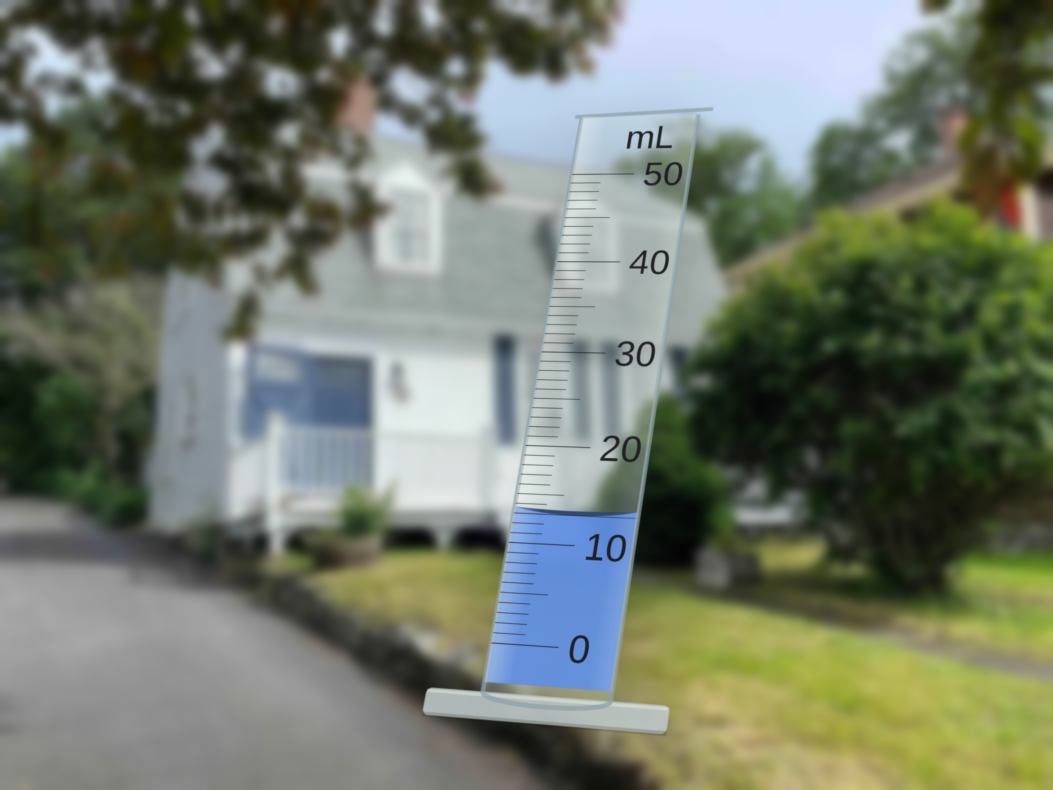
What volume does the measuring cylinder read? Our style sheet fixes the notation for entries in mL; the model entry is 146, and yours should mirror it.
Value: 13
